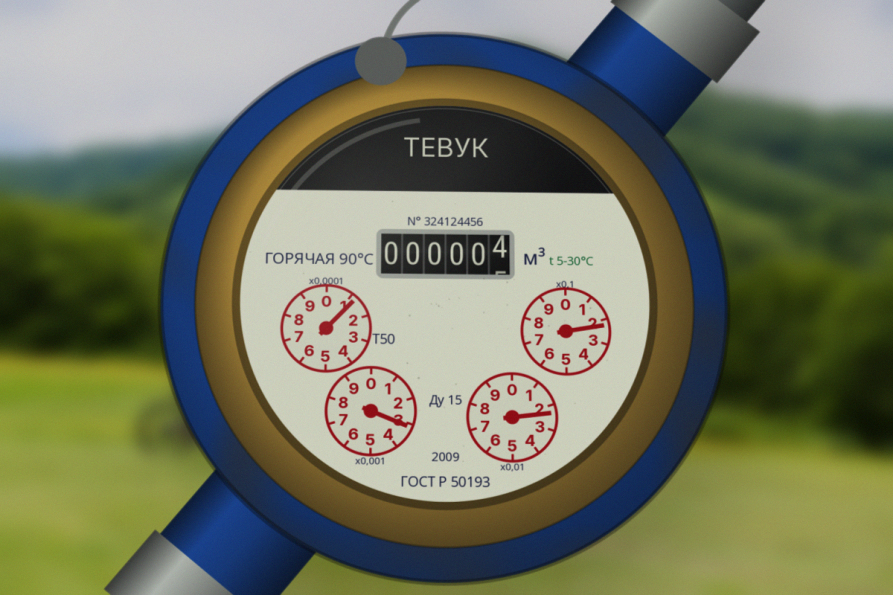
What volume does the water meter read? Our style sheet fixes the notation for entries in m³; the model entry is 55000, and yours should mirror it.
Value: 4.2231
